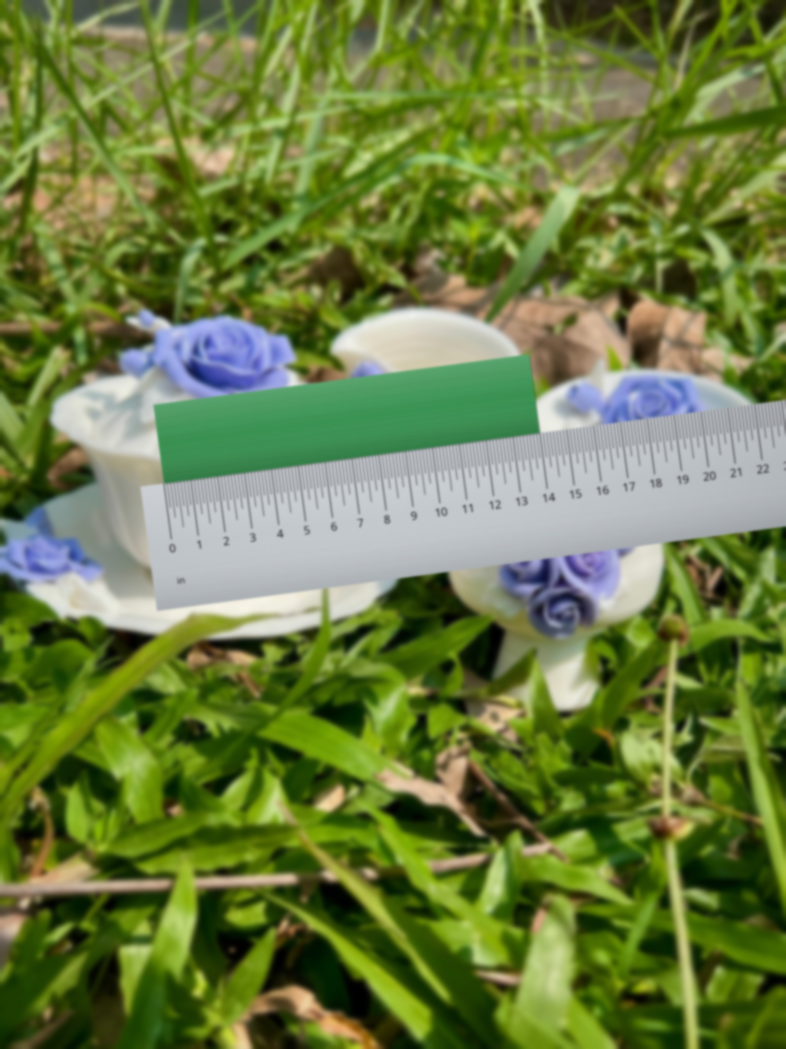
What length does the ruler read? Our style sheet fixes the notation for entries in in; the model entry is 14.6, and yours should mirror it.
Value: 14
